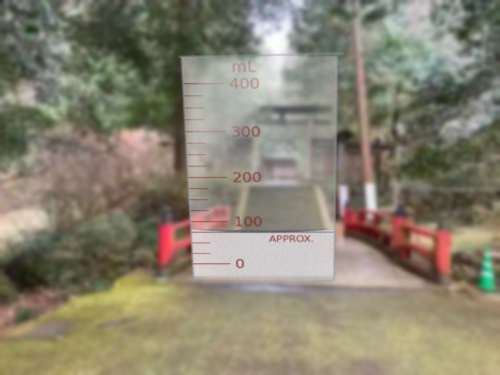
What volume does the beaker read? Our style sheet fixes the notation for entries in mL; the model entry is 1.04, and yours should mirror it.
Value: 75
